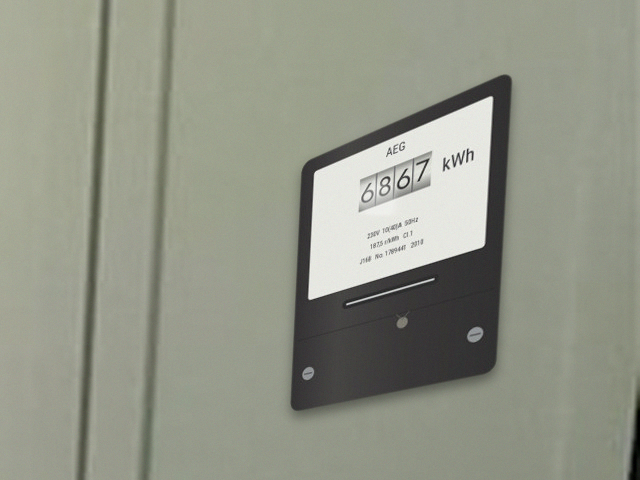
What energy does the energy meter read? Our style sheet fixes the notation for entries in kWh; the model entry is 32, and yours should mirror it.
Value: 6867
